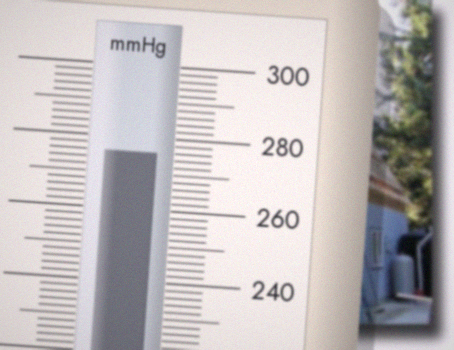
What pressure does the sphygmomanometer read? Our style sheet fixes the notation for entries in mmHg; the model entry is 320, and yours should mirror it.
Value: 276
